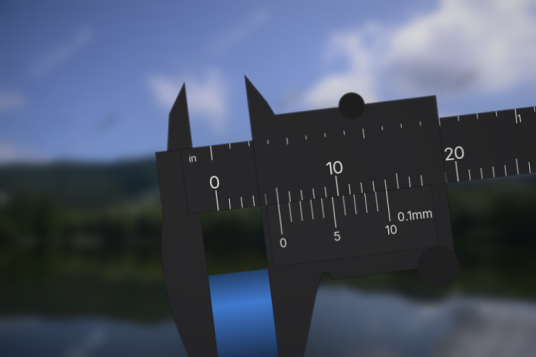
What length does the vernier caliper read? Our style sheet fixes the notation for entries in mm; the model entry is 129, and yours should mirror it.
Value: 5.0
